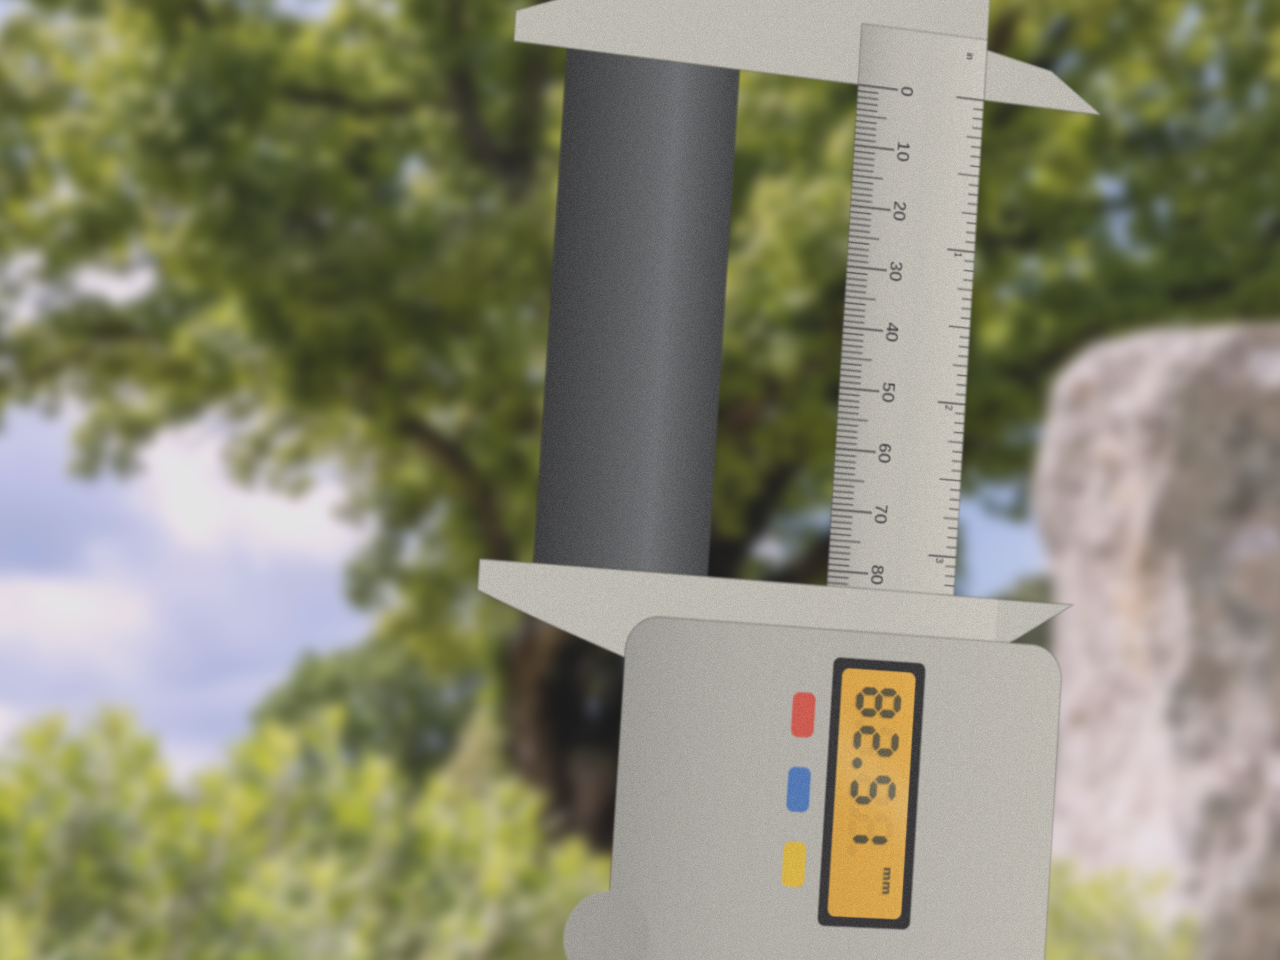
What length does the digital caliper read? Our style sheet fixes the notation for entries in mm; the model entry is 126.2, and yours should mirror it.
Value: 82.51
